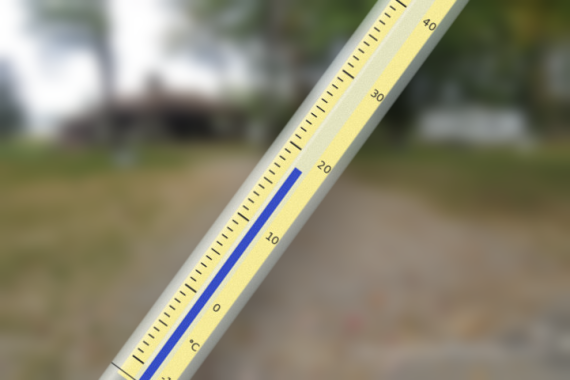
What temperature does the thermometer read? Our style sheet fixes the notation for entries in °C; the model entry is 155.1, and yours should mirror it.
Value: 18
